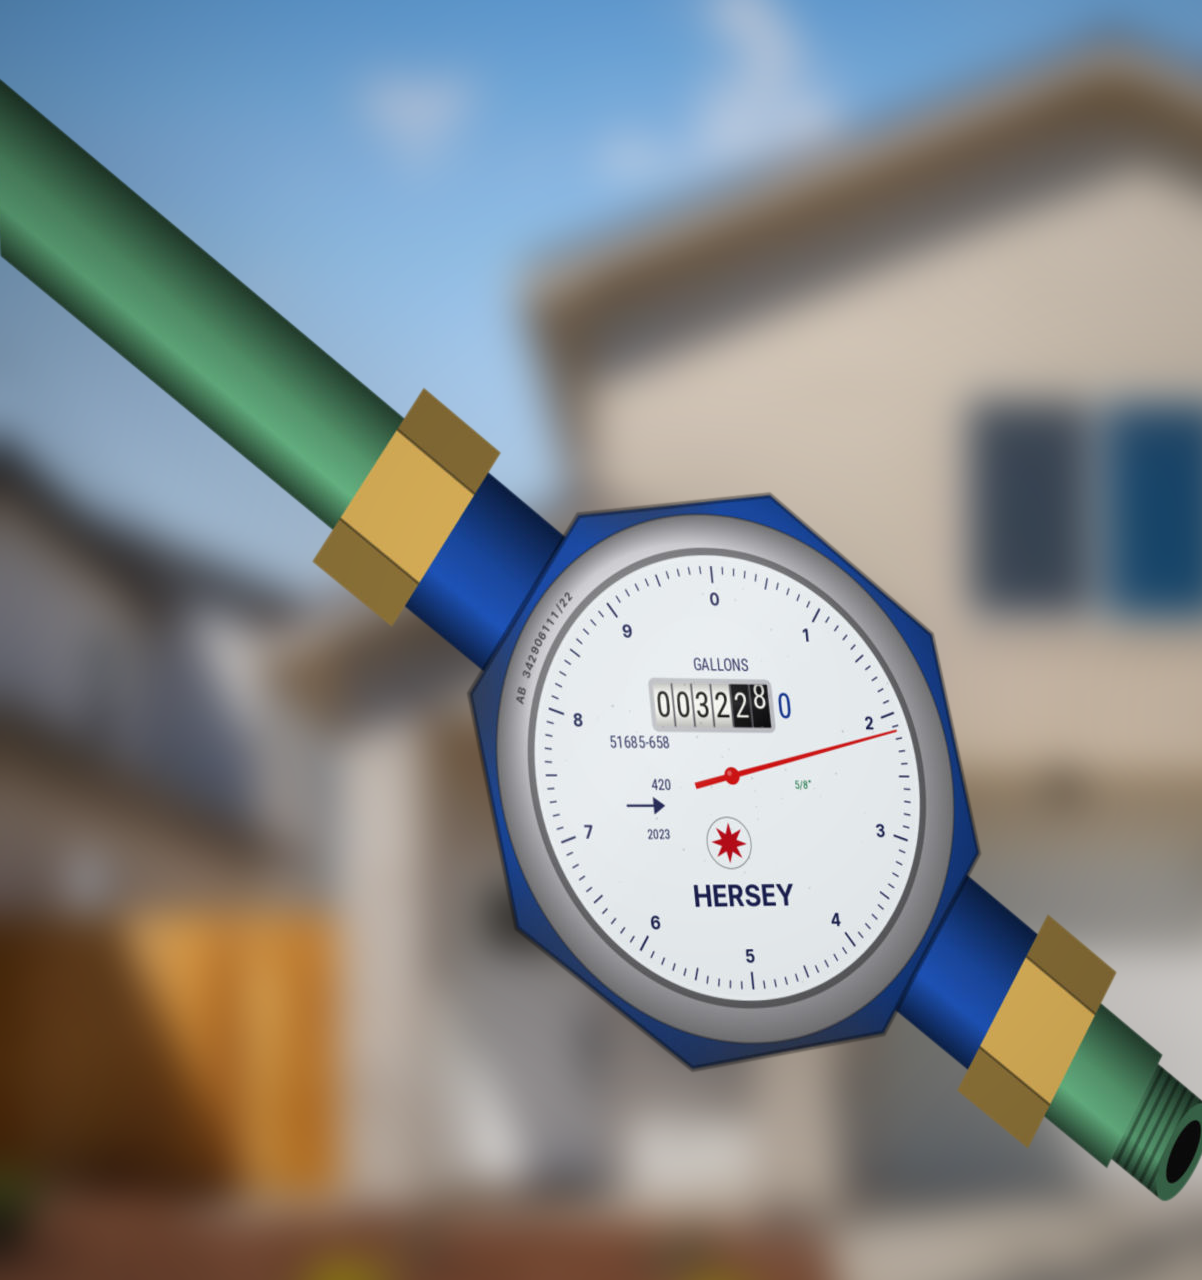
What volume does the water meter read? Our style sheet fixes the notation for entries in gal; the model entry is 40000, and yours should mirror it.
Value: 32282.1
